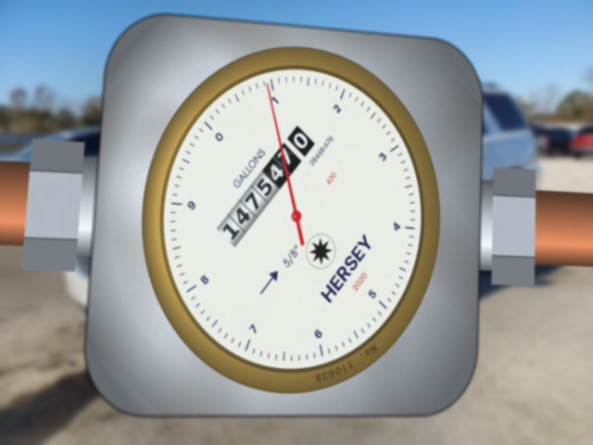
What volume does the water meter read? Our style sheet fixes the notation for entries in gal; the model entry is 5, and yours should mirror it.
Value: 1475470.9
